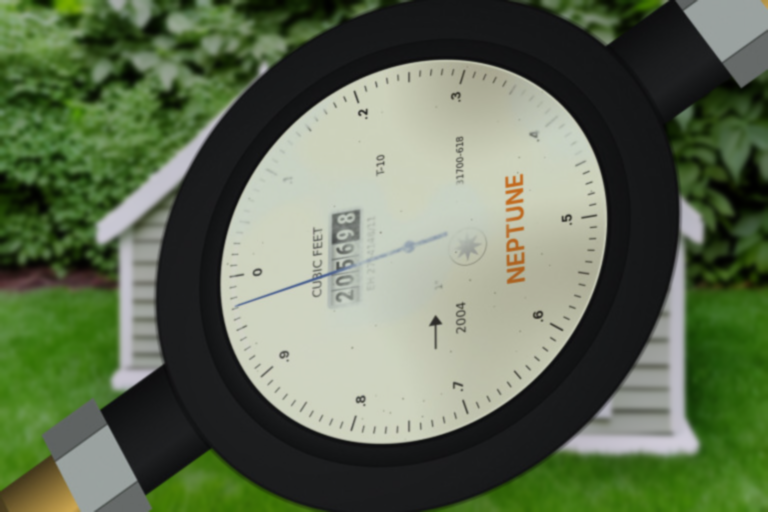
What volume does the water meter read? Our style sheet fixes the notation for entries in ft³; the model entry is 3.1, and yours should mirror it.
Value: 205697.97
